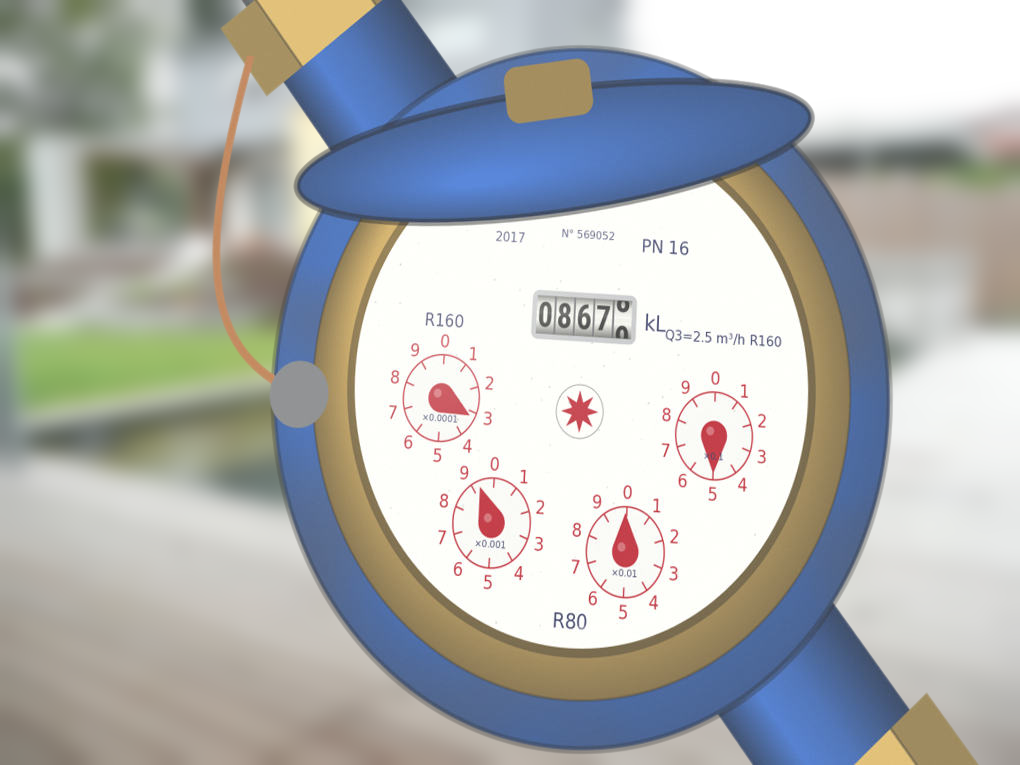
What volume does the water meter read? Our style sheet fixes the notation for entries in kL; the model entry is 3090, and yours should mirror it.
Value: 8678.4993
